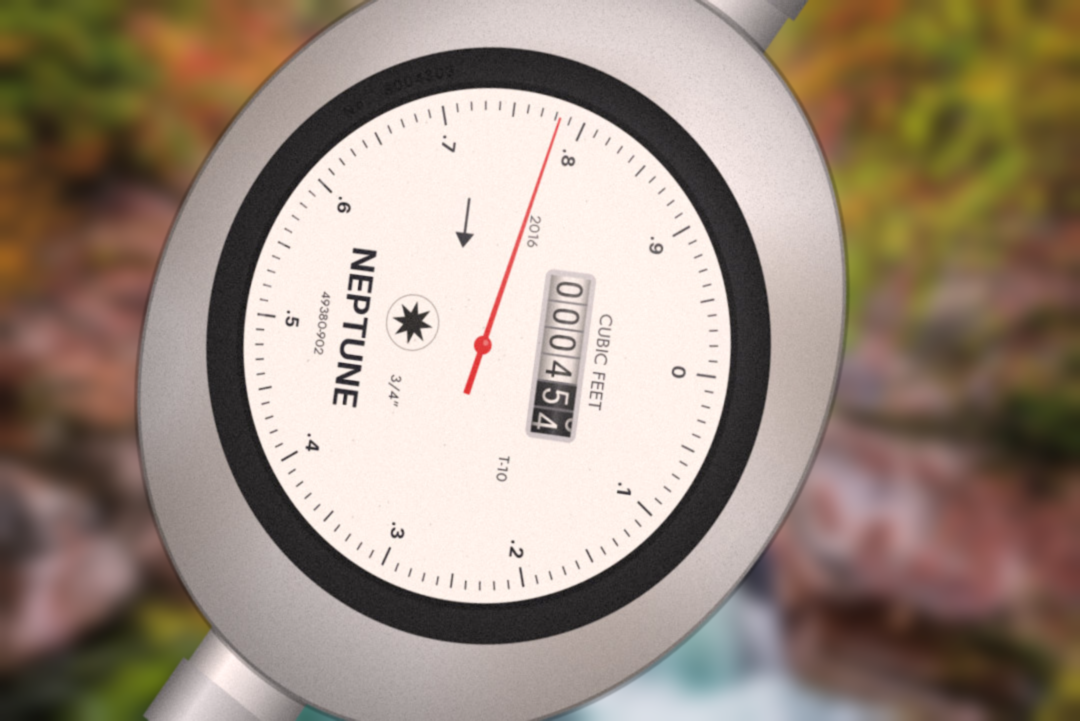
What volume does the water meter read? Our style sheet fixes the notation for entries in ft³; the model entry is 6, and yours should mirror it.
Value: 453.78
